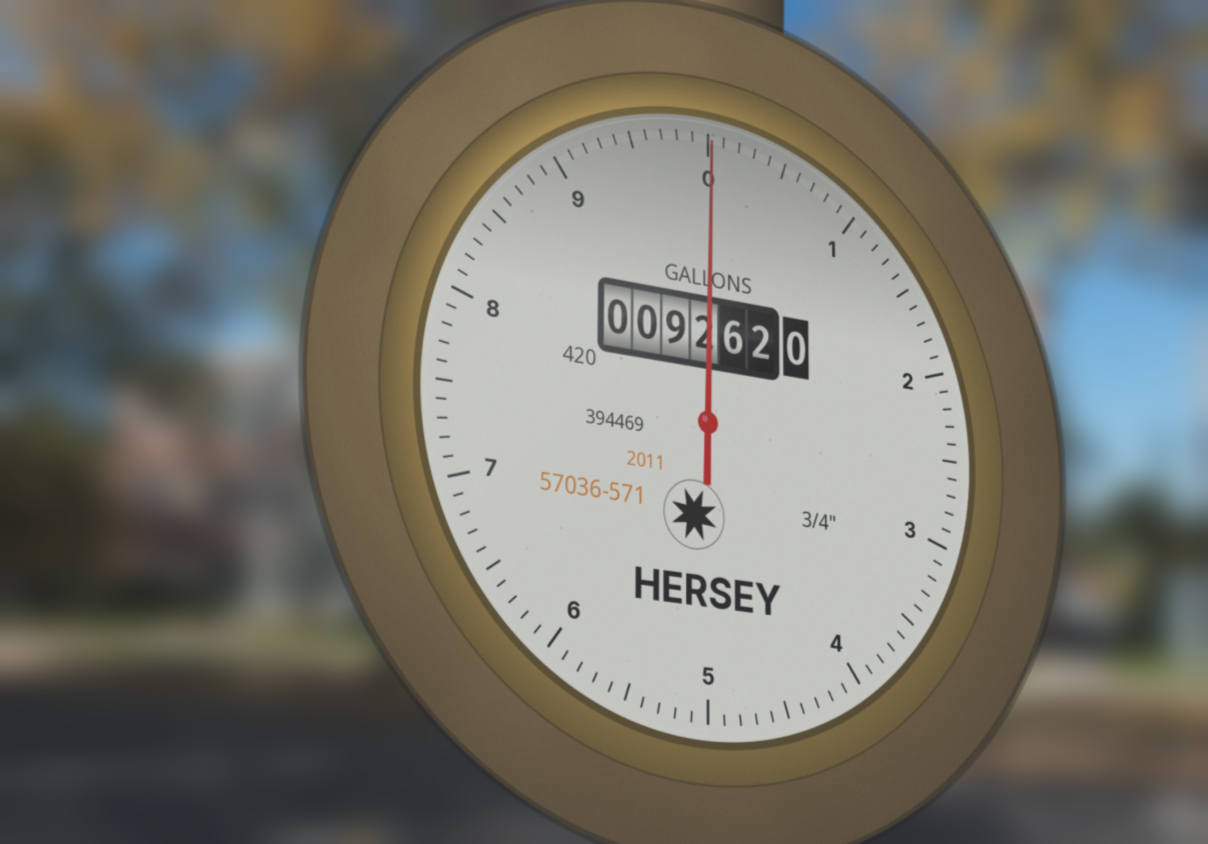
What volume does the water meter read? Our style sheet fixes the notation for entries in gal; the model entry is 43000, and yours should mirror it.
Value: 92620.0
